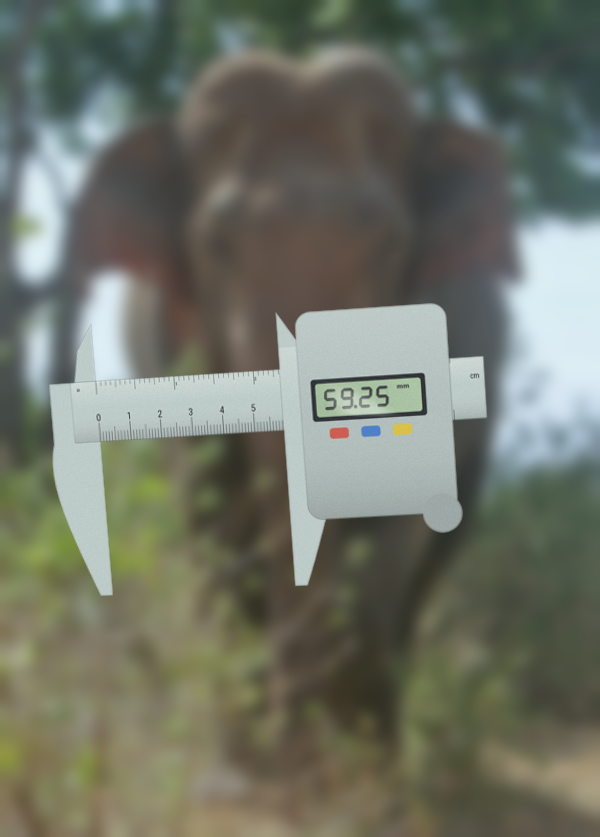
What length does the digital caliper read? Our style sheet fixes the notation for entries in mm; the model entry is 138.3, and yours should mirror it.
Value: 59.25
